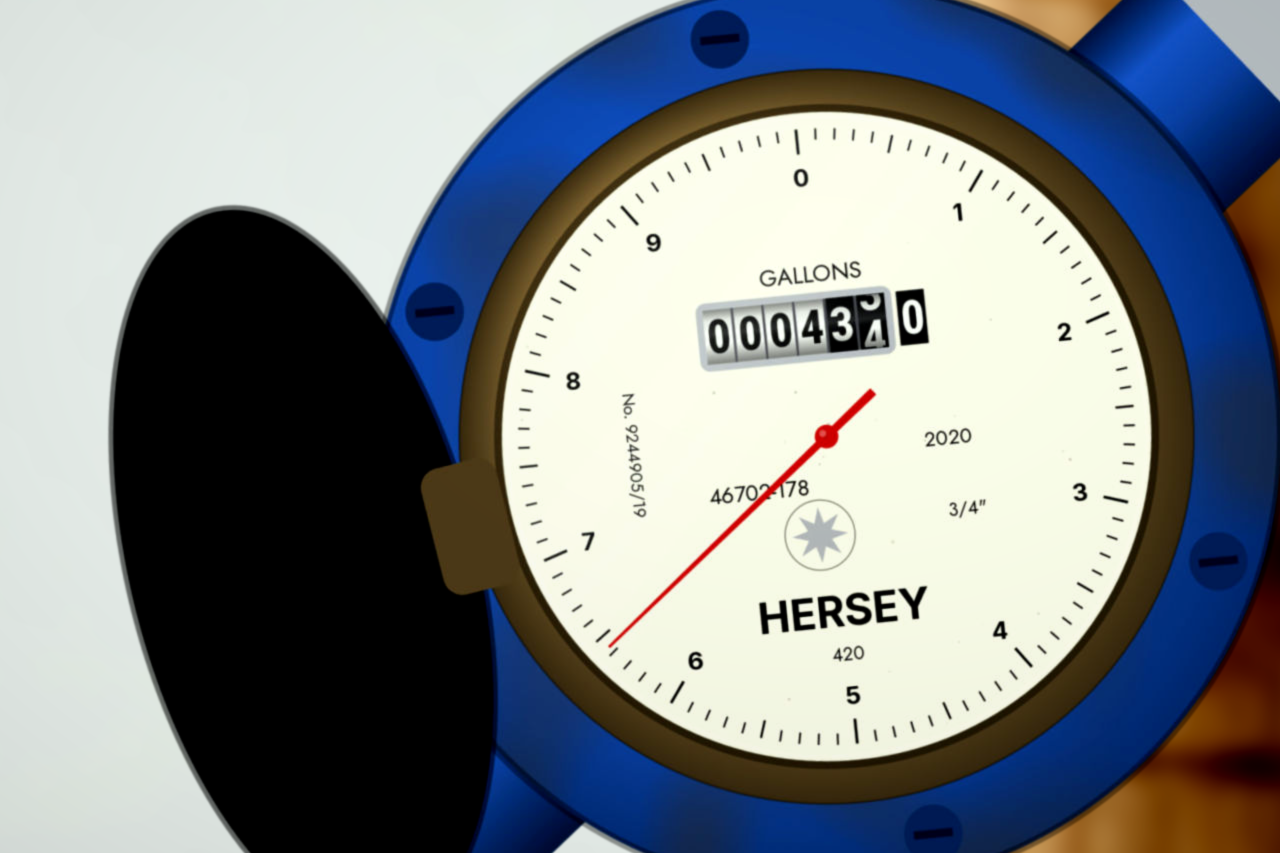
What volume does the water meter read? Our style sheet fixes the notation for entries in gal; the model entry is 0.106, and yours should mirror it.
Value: 4336.4
